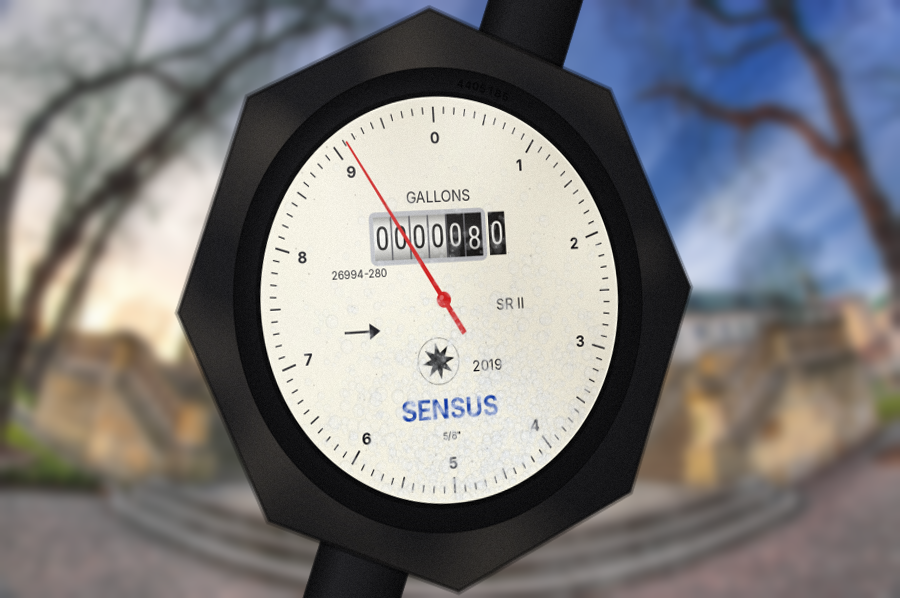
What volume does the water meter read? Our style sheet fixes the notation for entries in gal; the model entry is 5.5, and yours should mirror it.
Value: 79.1
